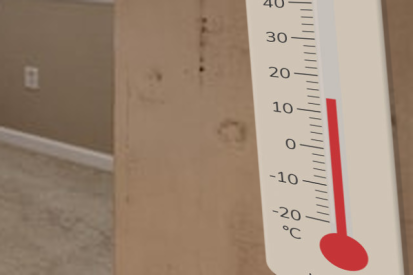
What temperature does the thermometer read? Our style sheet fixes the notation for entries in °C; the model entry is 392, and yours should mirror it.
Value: 14
